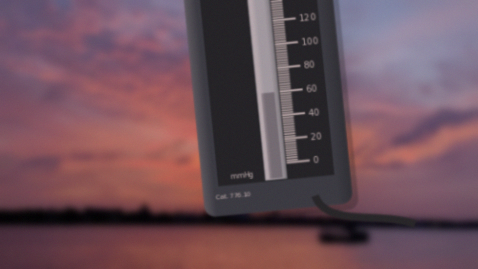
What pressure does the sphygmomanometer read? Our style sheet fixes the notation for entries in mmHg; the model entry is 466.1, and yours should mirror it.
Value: 60
